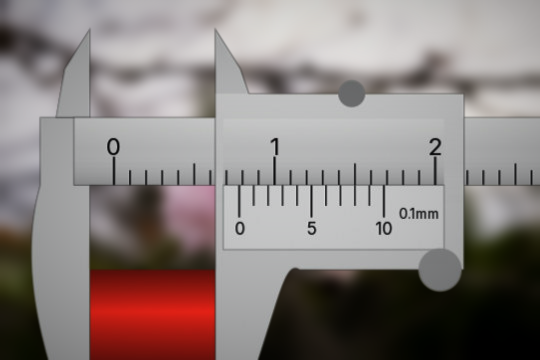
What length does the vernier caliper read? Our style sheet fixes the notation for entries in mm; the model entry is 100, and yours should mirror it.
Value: 7.8
